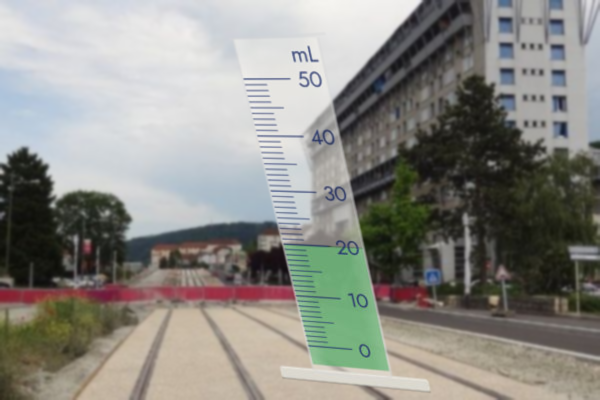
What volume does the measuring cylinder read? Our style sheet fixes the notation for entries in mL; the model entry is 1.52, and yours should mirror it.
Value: 20
